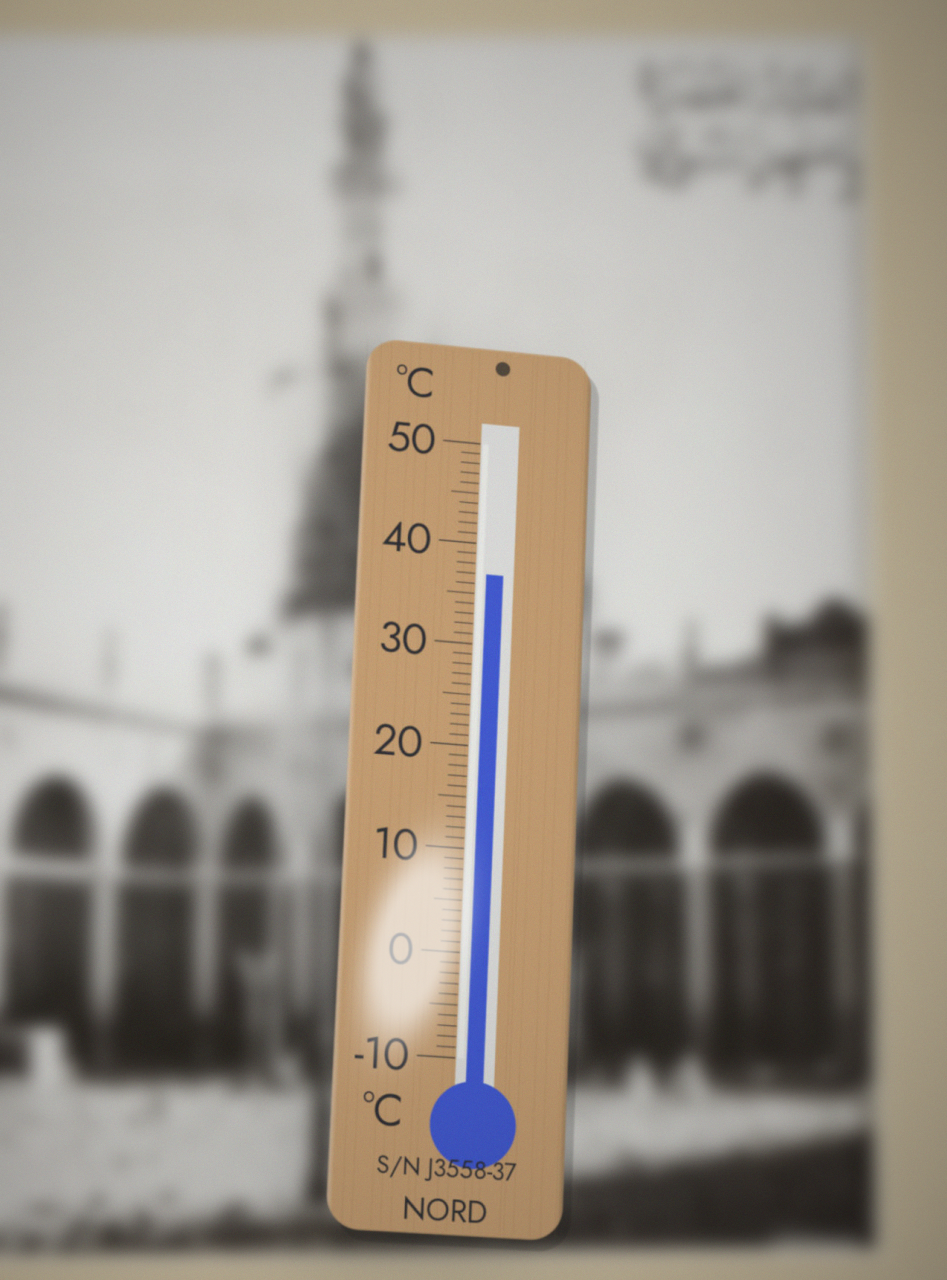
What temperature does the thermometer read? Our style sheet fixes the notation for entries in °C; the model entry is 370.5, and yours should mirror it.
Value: 37
